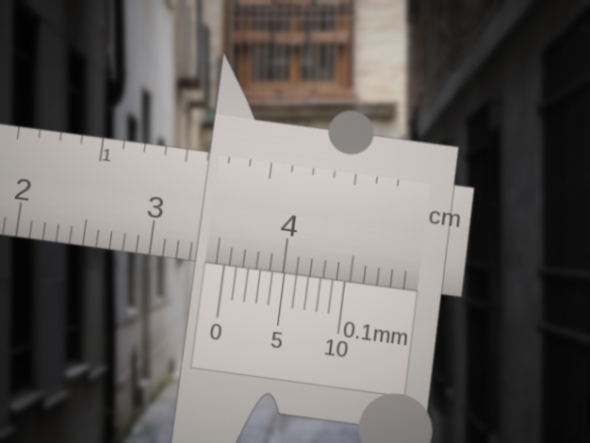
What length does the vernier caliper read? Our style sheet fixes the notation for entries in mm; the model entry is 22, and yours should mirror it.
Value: 35.6
